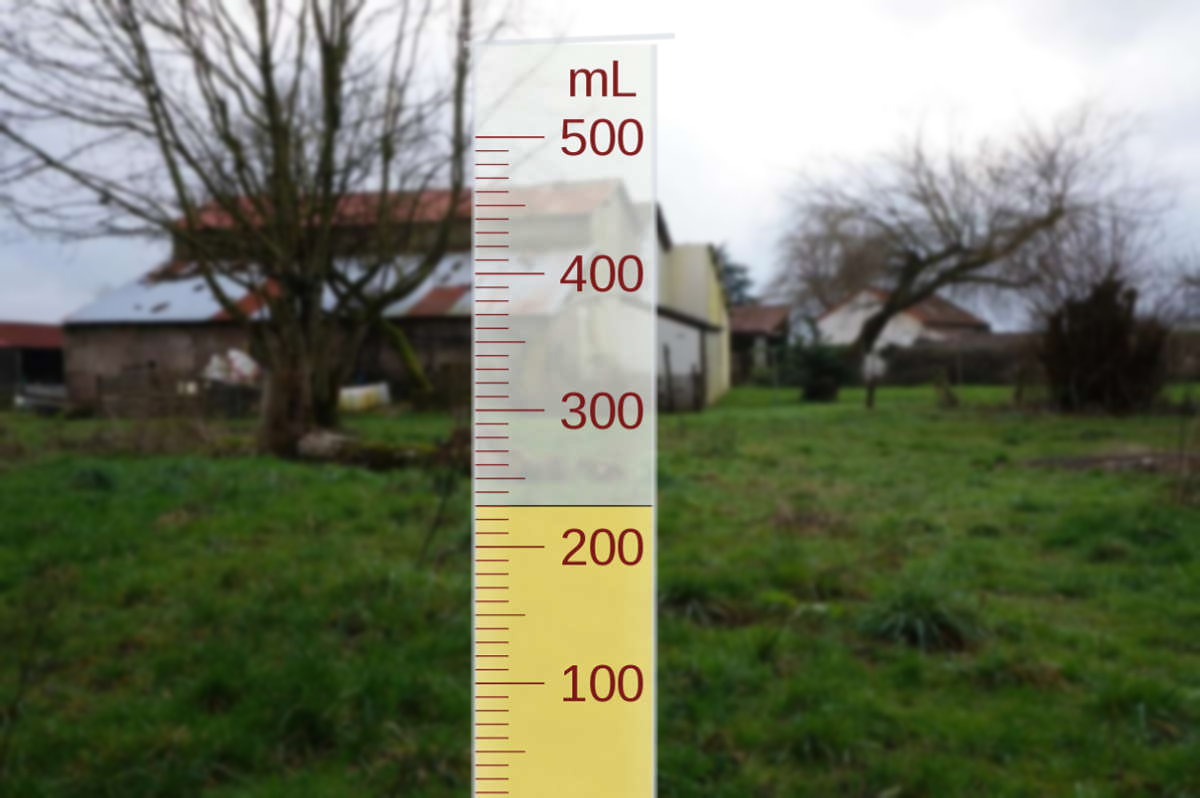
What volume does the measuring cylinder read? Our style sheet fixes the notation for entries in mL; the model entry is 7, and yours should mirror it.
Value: 230
